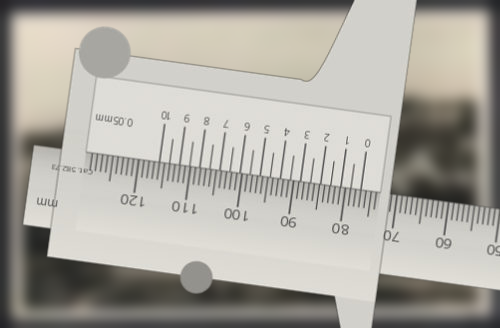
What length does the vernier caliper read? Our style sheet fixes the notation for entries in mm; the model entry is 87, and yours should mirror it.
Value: 77.0
